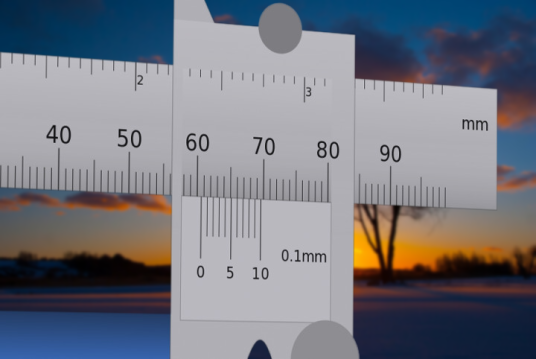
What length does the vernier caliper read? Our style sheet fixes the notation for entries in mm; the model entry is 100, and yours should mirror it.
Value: 60.6
